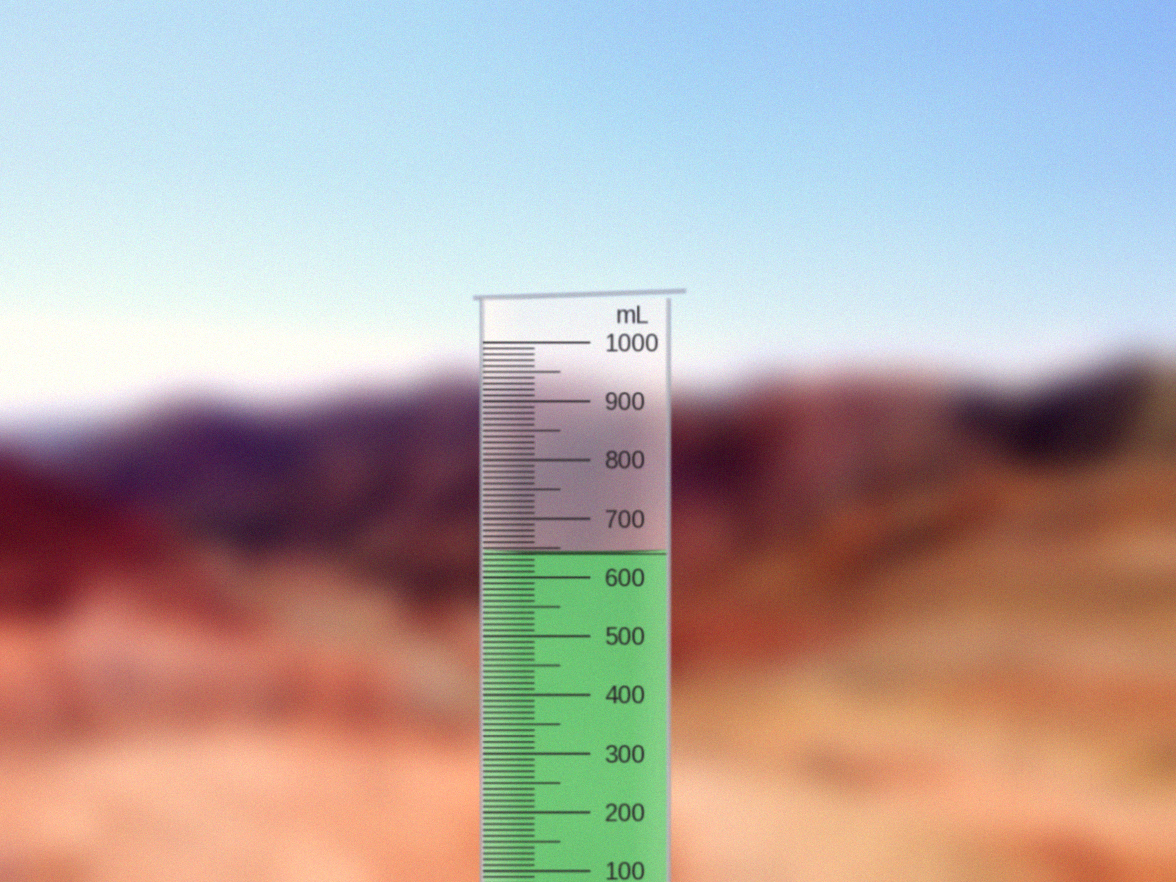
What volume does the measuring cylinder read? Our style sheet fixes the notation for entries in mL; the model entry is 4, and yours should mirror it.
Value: 640
